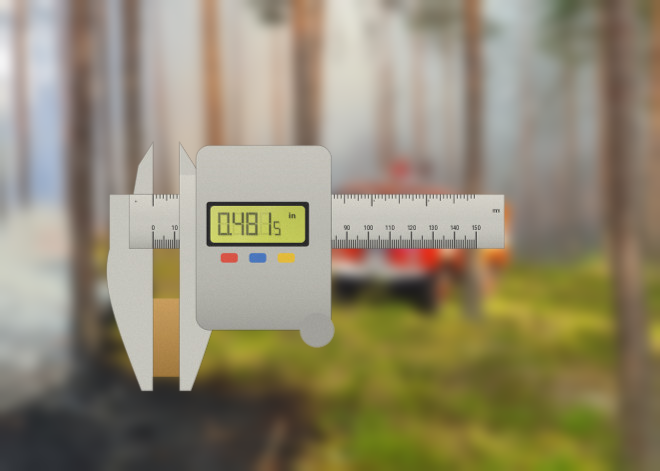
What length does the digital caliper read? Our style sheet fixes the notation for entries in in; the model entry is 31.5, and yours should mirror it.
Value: 0.4815
